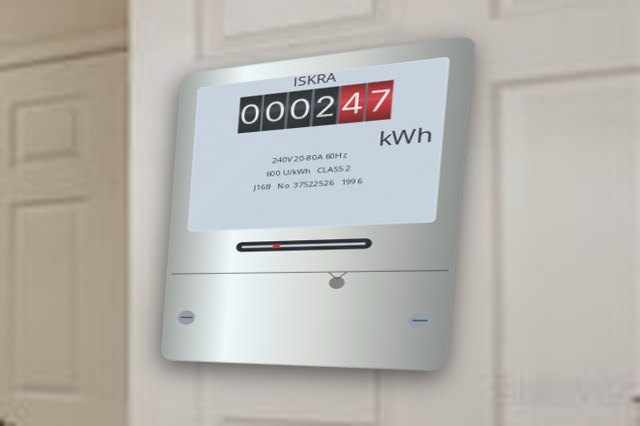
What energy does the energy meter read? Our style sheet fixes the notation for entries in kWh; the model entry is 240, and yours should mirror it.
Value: 2.47
